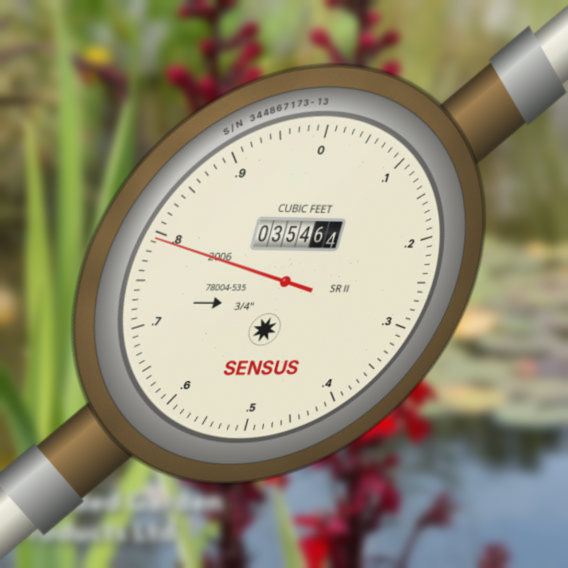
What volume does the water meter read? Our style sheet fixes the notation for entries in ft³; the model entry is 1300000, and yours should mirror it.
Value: 35463.79
